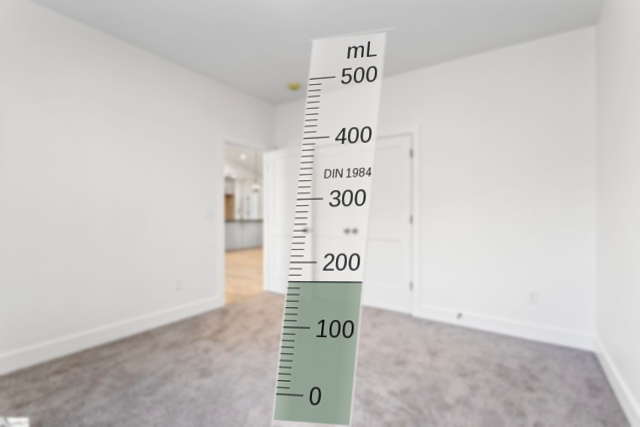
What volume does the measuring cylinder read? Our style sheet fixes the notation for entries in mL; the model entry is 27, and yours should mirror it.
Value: 170
